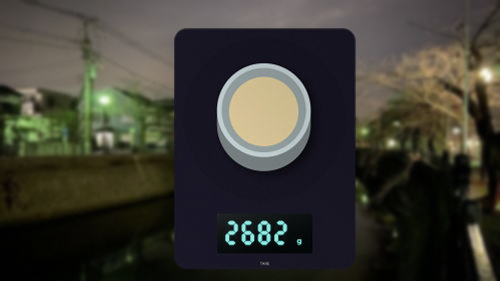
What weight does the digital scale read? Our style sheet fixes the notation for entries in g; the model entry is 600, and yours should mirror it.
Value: 2682
